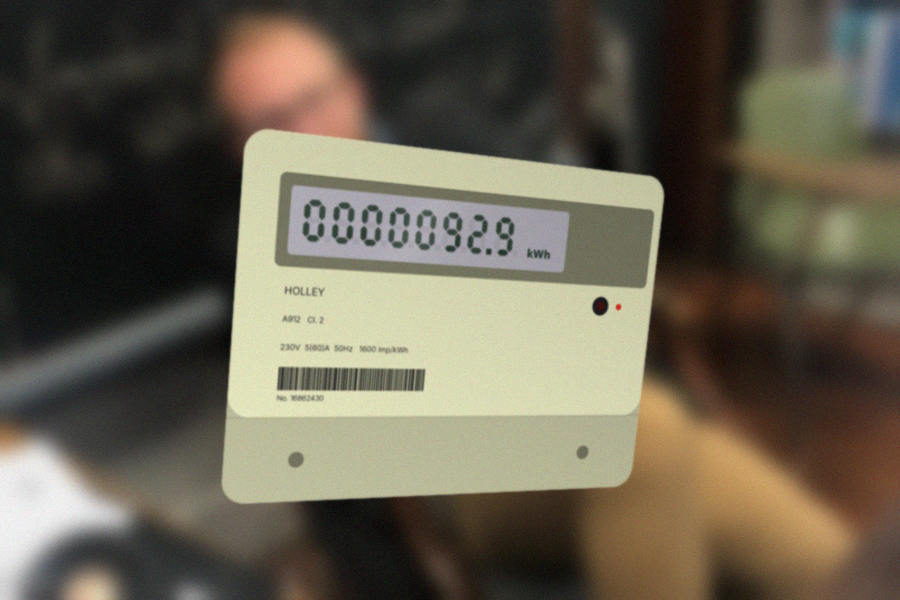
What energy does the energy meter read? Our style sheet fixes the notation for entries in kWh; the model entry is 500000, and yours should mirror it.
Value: 92.9
